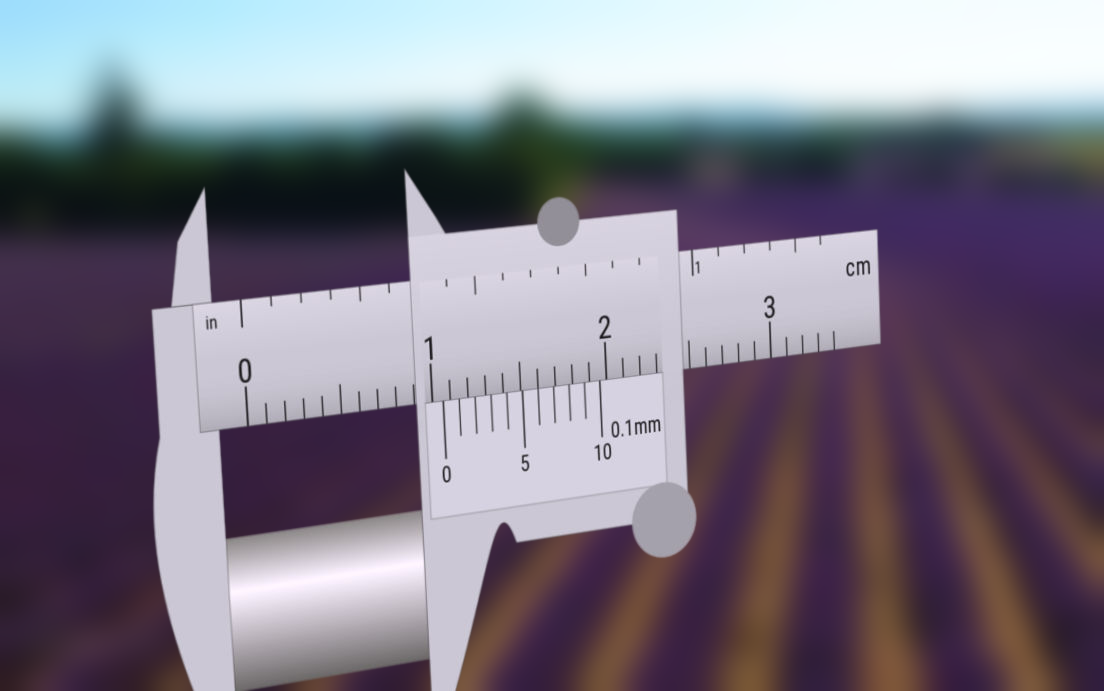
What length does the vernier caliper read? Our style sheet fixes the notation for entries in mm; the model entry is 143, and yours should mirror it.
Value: 10.6
